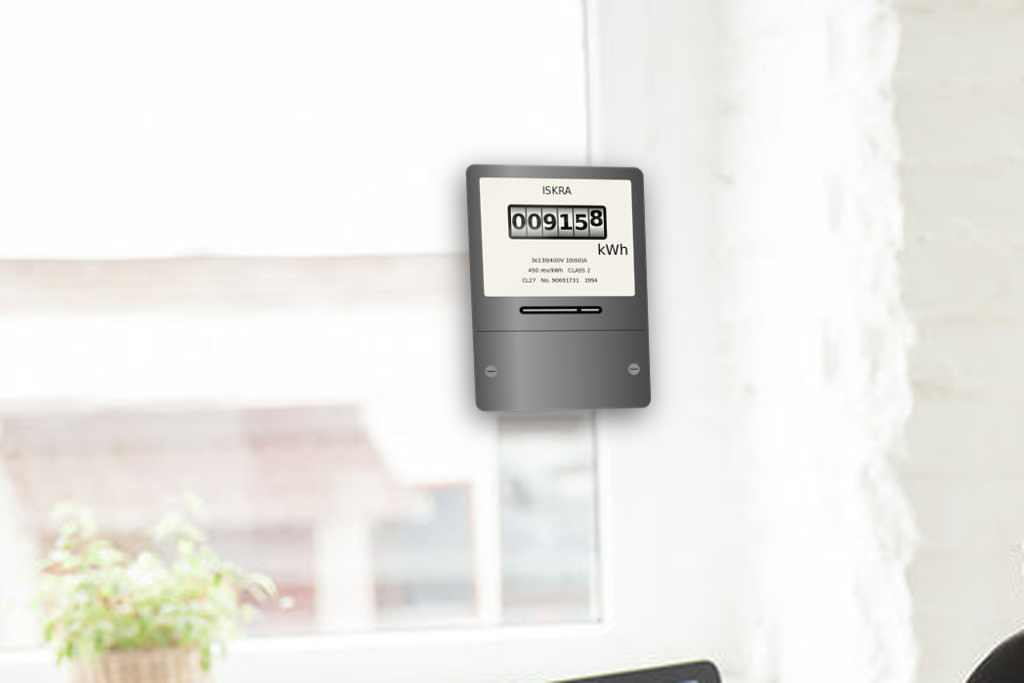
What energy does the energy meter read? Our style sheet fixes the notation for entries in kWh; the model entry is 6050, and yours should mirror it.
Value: 9158
